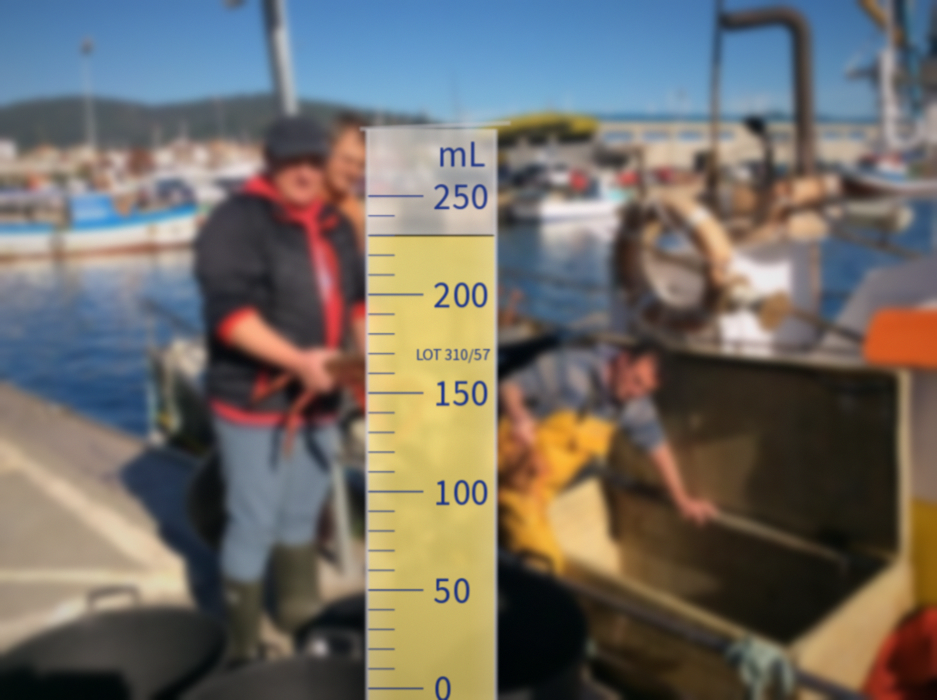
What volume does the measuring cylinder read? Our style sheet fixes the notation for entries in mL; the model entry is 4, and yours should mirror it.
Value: 230
